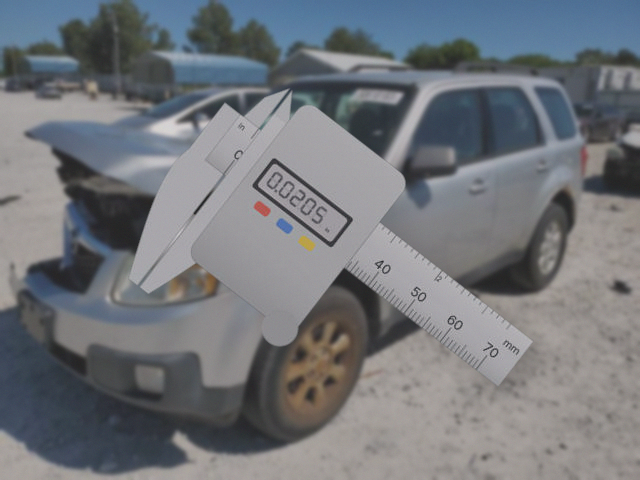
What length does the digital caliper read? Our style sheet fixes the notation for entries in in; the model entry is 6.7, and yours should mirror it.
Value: 0.0205
